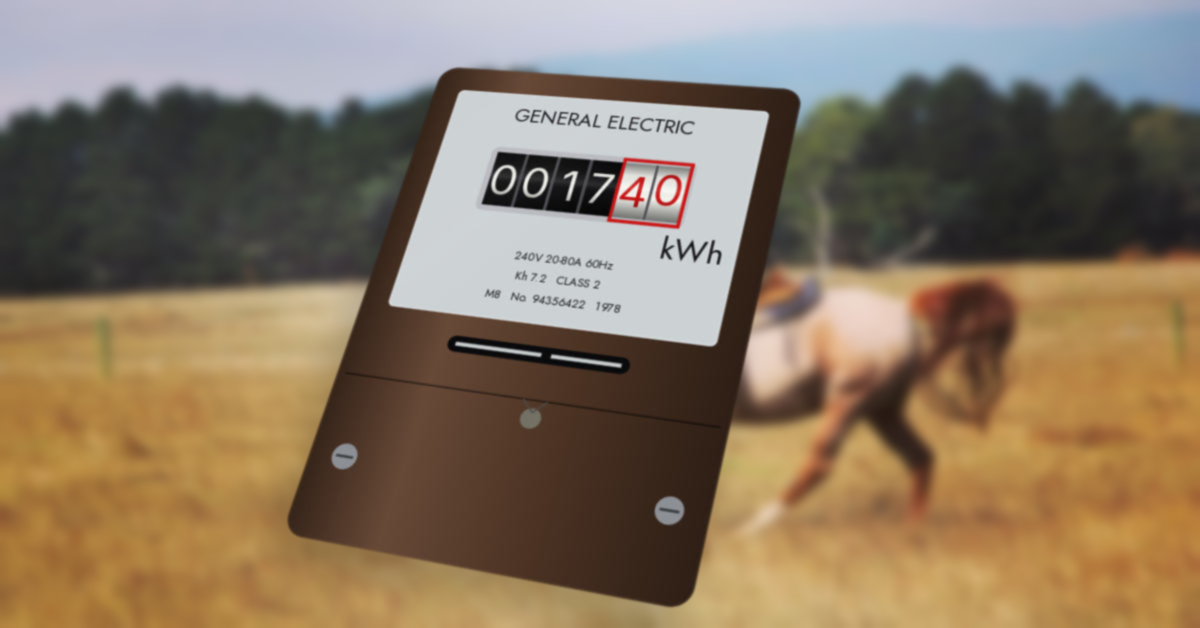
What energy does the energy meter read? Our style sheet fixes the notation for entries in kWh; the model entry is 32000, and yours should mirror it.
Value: 17.40
